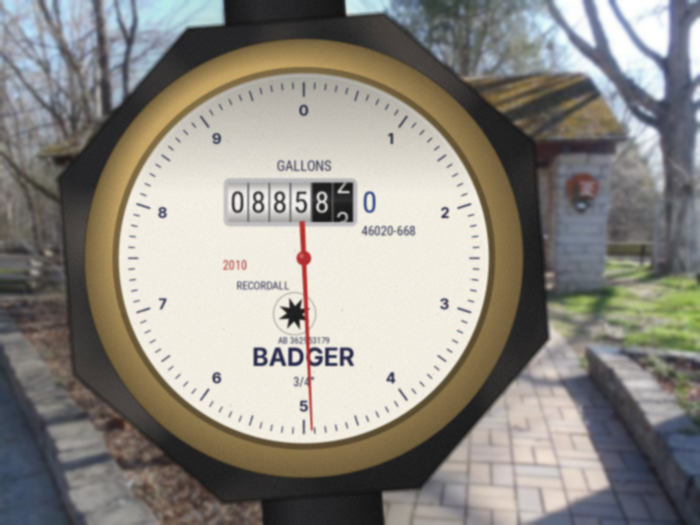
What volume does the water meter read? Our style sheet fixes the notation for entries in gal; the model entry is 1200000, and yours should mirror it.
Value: 885824.9
